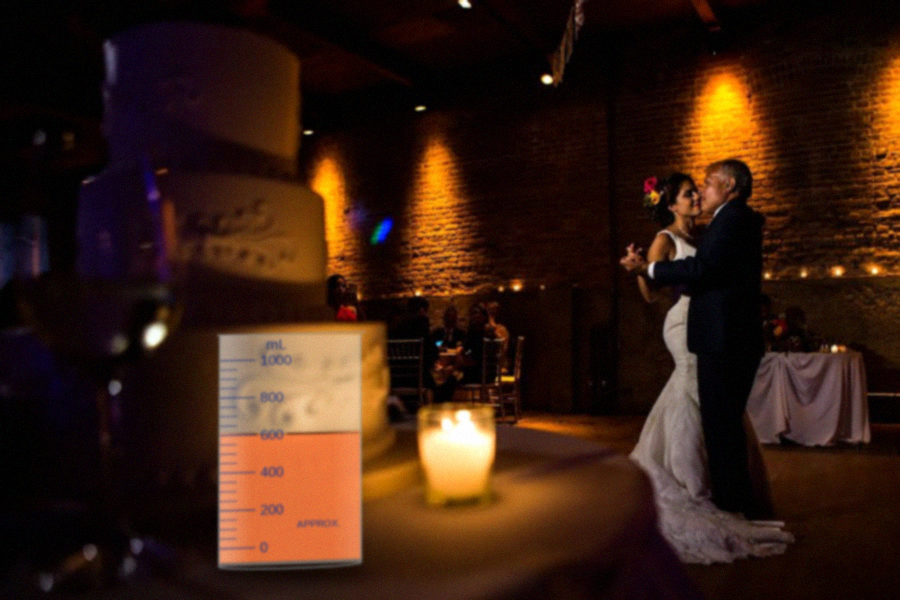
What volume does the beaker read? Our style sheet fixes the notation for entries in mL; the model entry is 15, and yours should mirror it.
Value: 600
